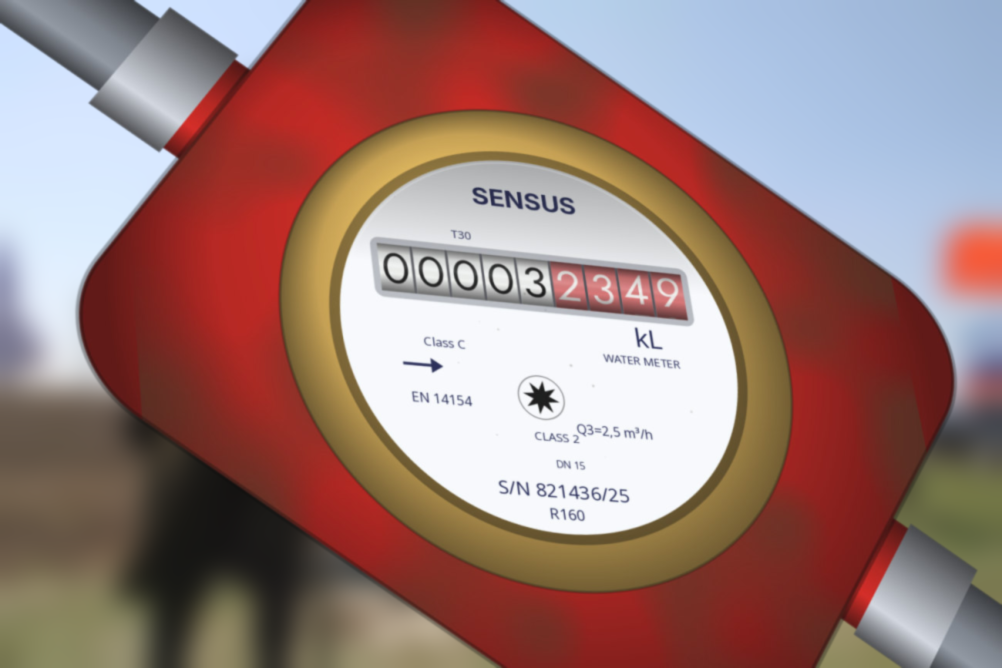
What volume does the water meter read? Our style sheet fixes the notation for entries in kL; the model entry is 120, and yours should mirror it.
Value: 3.2349
